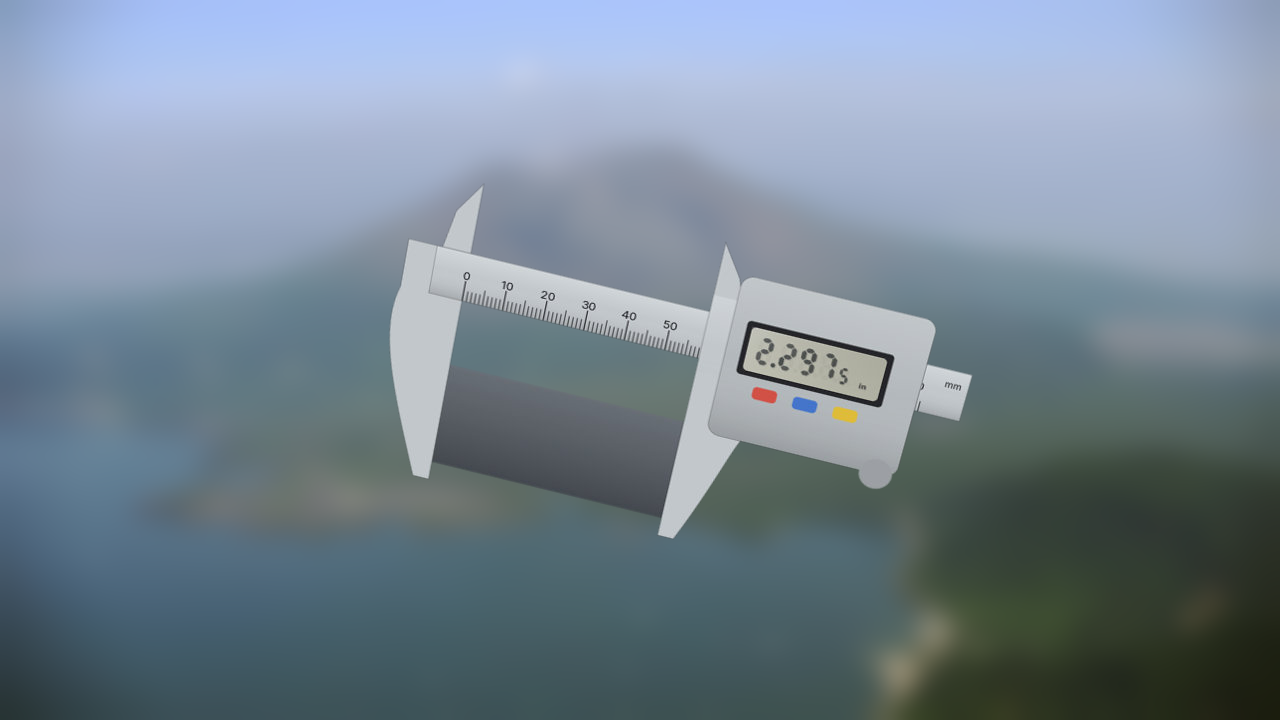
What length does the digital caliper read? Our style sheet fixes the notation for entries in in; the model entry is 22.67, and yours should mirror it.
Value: 2.2975
